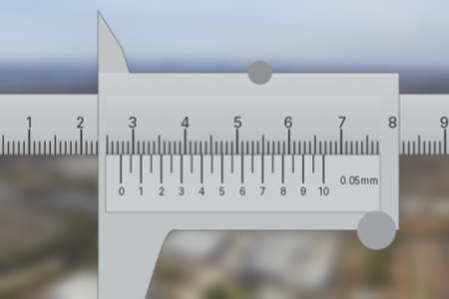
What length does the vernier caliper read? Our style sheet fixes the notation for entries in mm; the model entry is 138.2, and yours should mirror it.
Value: 27.6
